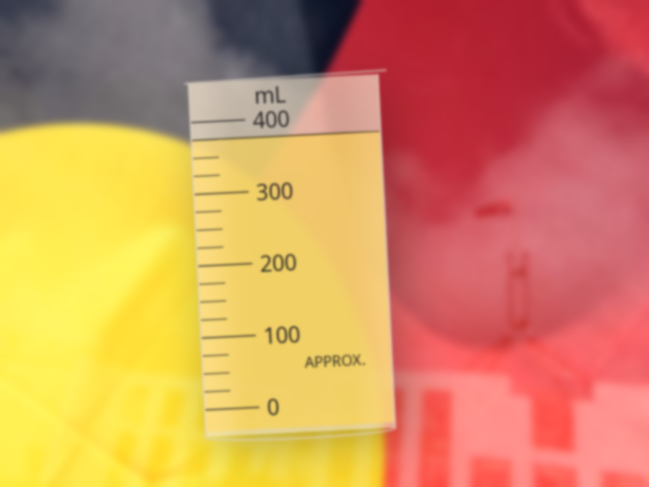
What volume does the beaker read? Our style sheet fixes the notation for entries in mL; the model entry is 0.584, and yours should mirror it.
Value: 375
